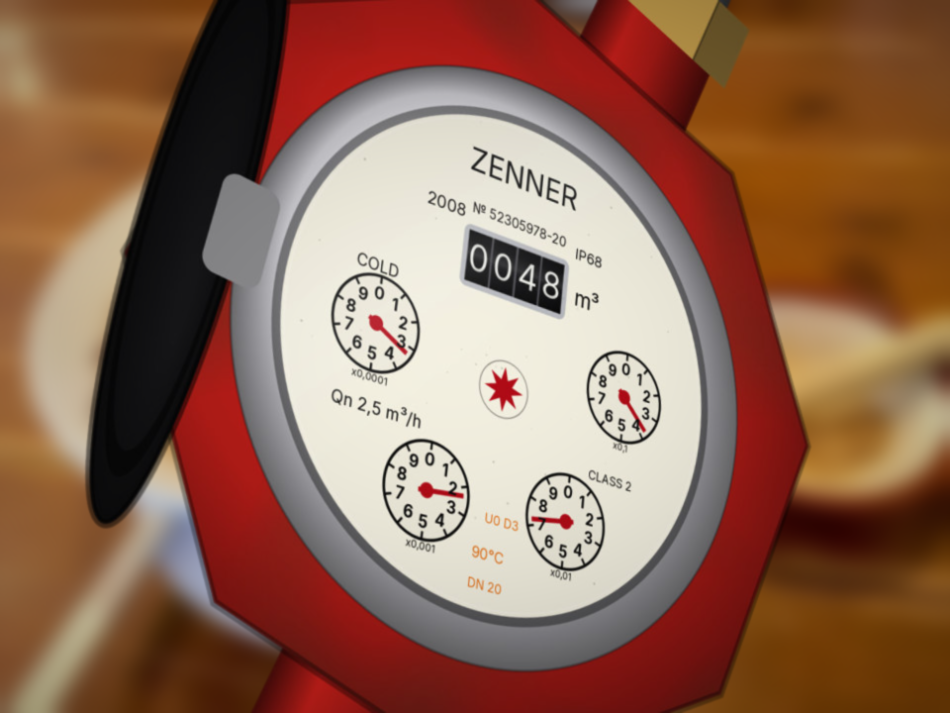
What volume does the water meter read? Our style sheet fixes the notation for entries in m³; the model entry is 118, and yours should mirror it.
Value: 48.3723
